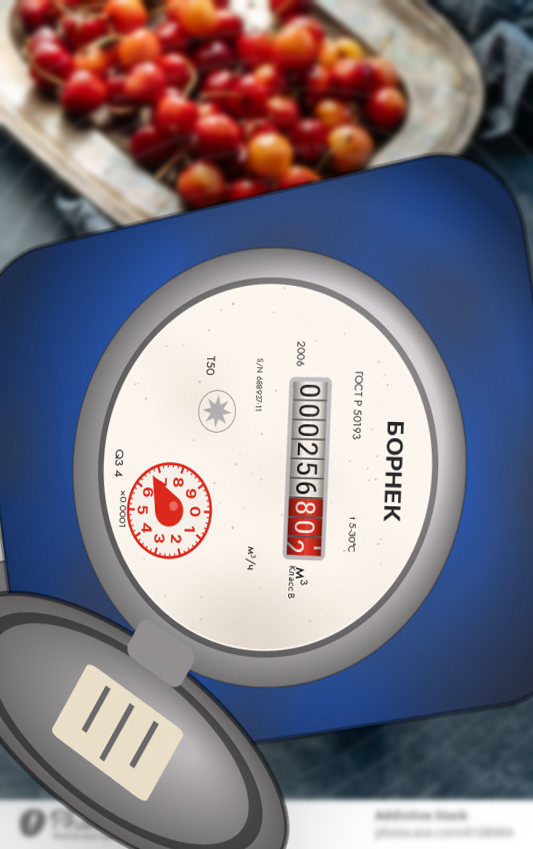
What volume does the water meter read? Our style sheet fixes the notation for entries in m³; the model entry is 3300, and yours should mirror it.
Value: 256.8016
